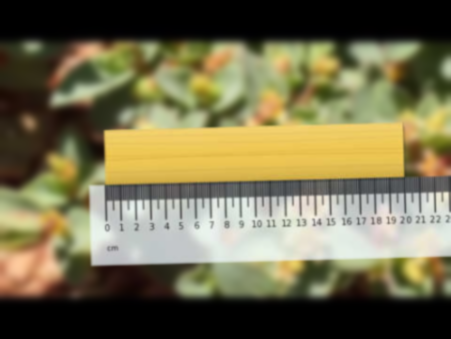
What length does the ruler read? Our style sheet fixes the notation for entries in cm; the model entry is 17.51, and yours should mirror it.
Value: 20
